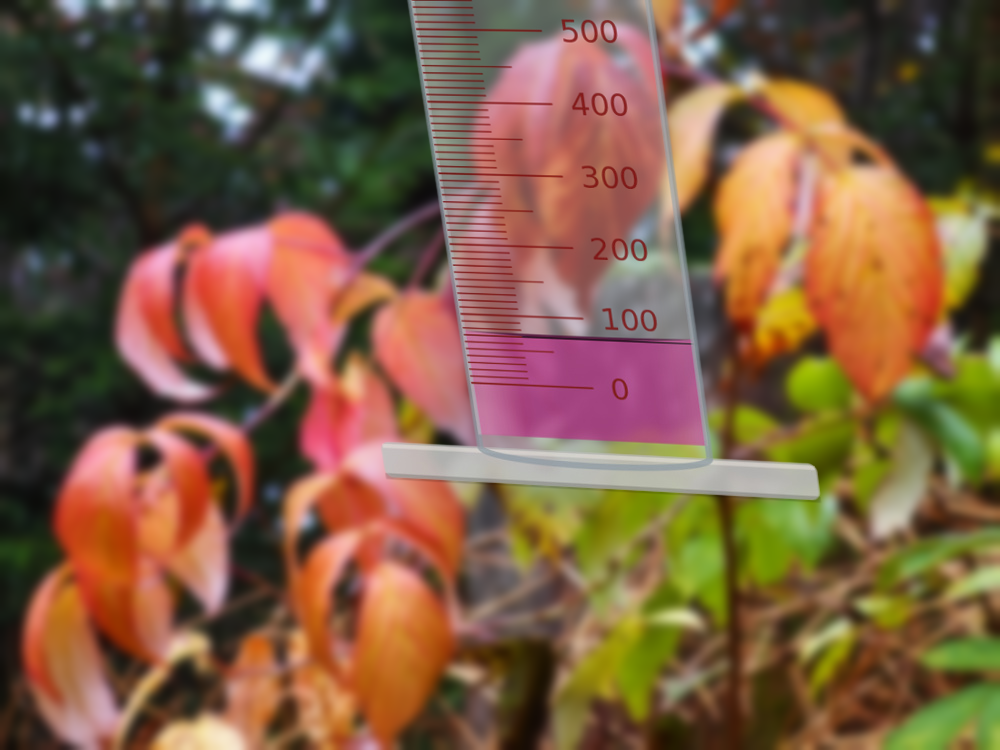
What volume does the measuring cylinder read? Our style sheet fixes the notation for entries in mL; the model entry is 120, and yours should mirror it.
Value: 70
